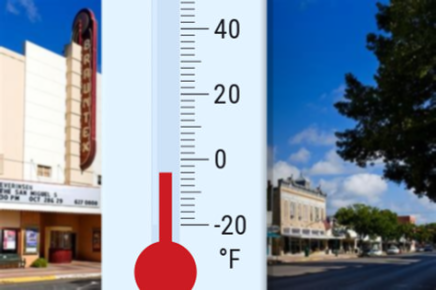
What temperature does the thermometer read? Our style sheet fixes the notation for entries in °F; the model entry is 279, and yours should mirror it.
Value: -4
